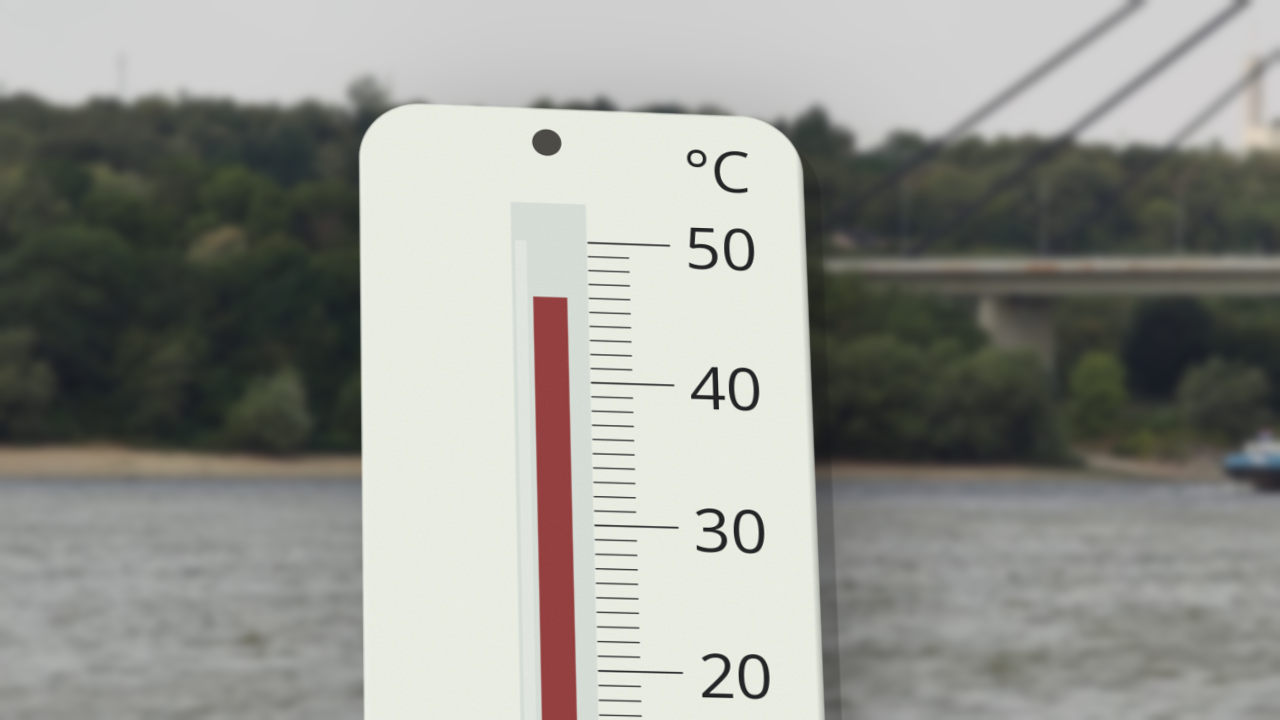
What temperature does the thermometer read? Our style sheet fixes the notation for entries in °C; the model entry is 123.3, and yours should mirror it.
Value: 46
